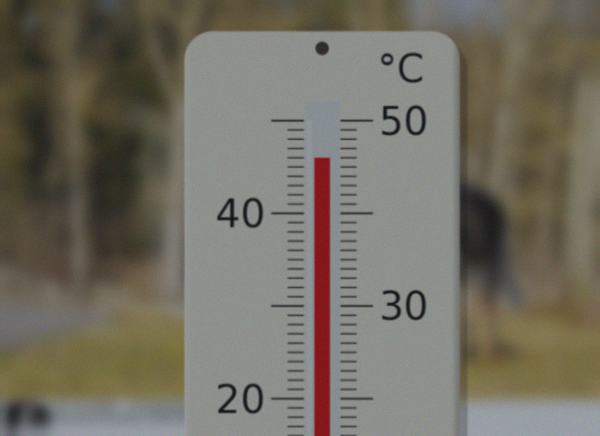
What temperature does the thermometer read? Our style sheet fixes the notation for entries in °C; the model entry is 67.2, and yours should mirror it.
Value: 46
